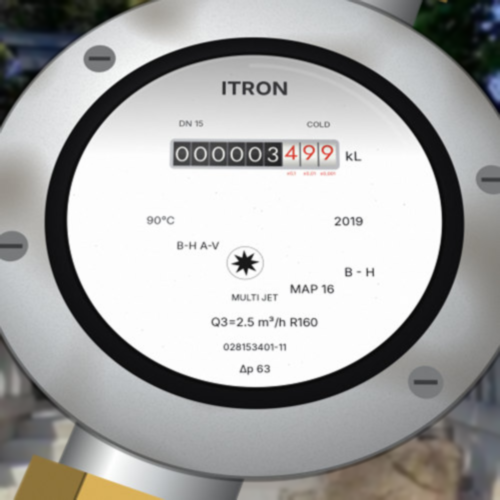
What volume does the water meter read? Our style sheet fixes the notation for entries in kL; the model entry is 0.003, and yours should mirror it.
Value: 3.499
